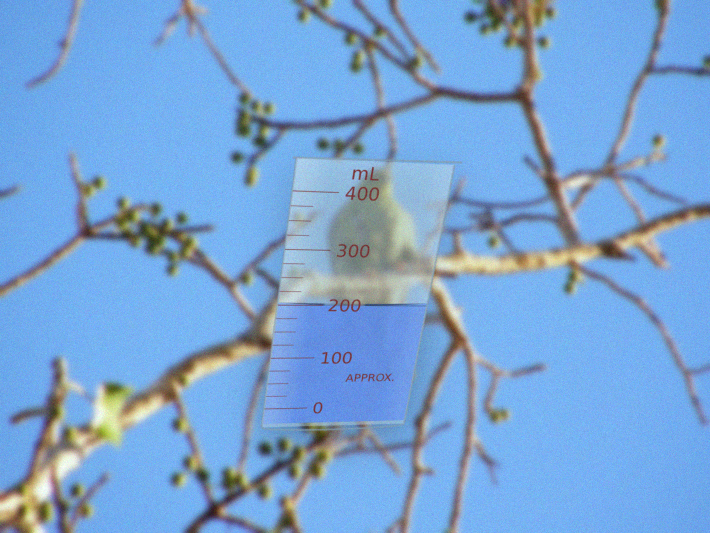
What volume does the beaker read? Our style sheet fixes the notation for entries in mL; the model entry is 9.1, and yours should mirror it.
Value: 200
